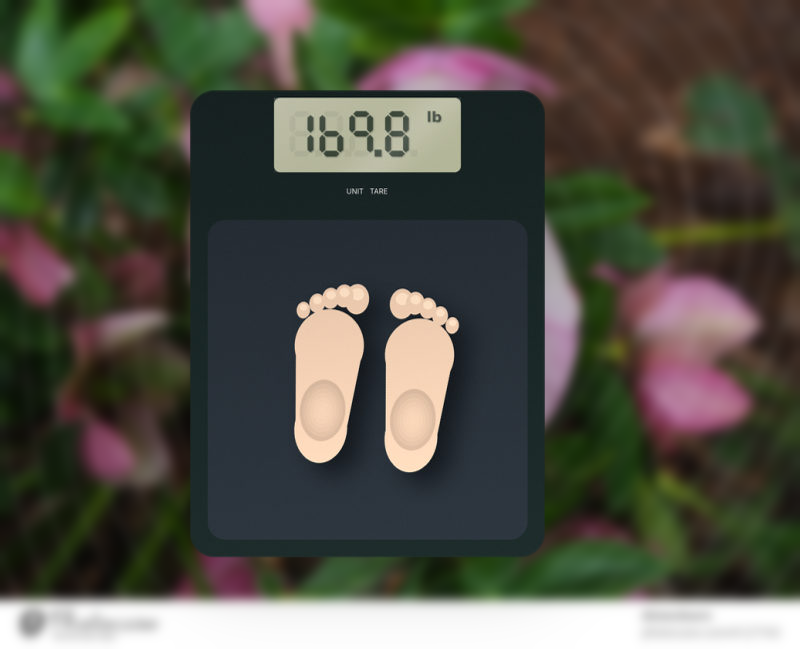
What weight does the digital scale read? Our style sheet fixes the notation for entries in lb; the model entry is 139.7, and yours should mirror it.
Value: 169.8
